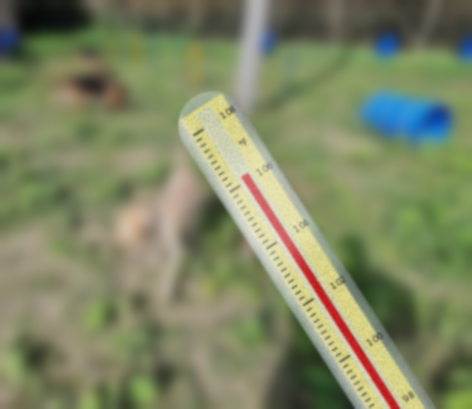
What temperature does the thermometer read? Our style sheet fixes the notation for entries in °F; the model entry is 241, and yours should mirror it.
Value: 106.2
